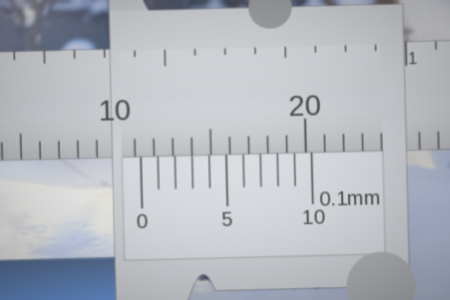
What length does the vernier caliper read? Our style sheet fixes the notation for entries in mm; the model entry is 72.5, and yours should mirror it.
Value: 11.3
